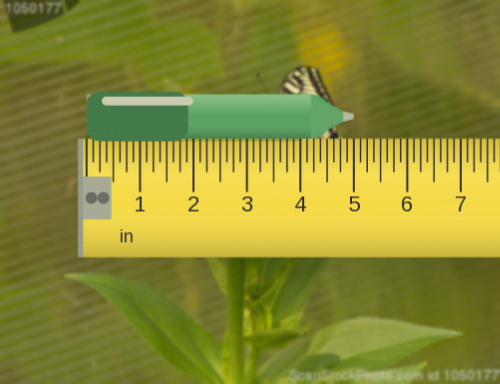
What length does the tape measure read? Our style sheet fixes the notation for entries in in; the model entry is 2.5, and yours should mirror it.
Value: 5
